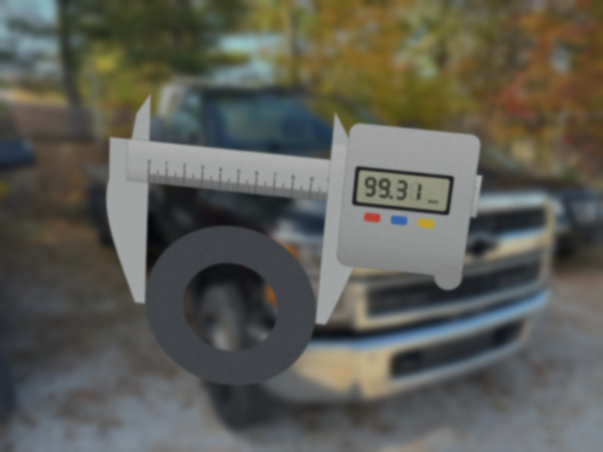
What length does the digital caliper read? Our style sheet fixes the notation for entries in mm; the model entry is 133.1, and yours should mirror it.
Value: 99.31
